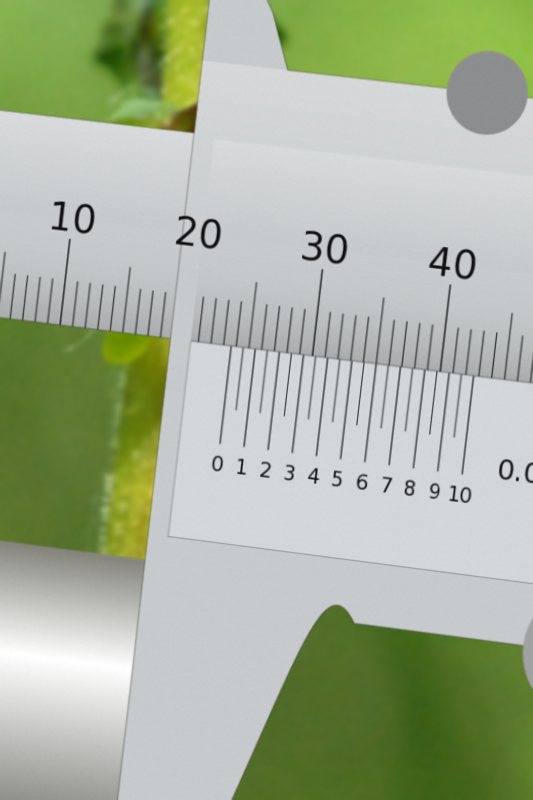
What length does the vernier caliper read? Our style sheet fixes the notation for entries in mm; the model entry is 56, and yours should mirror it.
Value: 23.6
